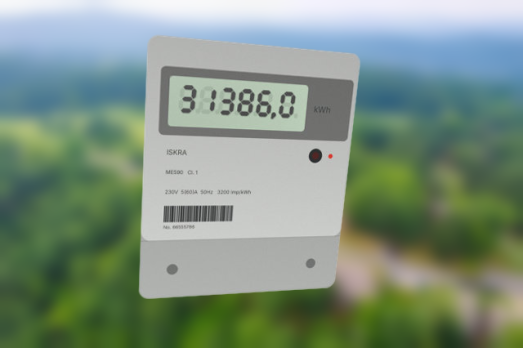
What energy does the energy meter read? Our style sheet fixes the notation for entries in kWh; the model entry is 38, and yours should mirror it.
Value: 31386.0
